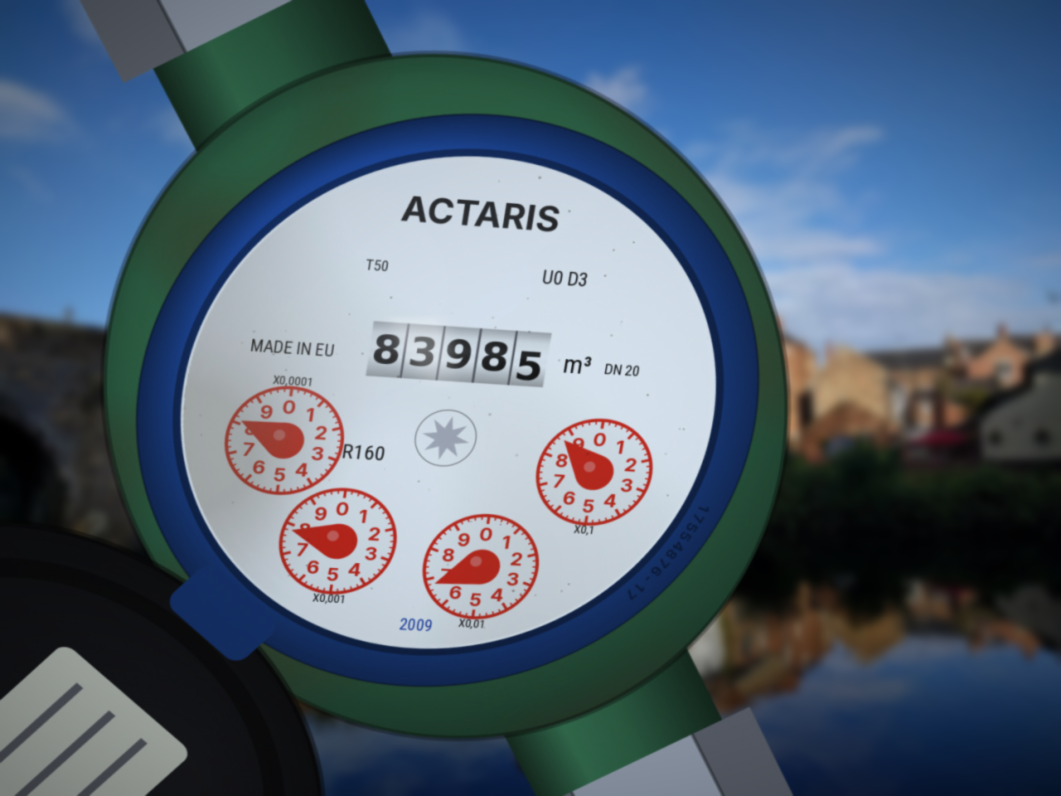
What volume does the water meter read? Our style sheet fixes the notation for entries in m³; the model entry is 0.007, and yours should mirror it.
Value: 83984.8678
